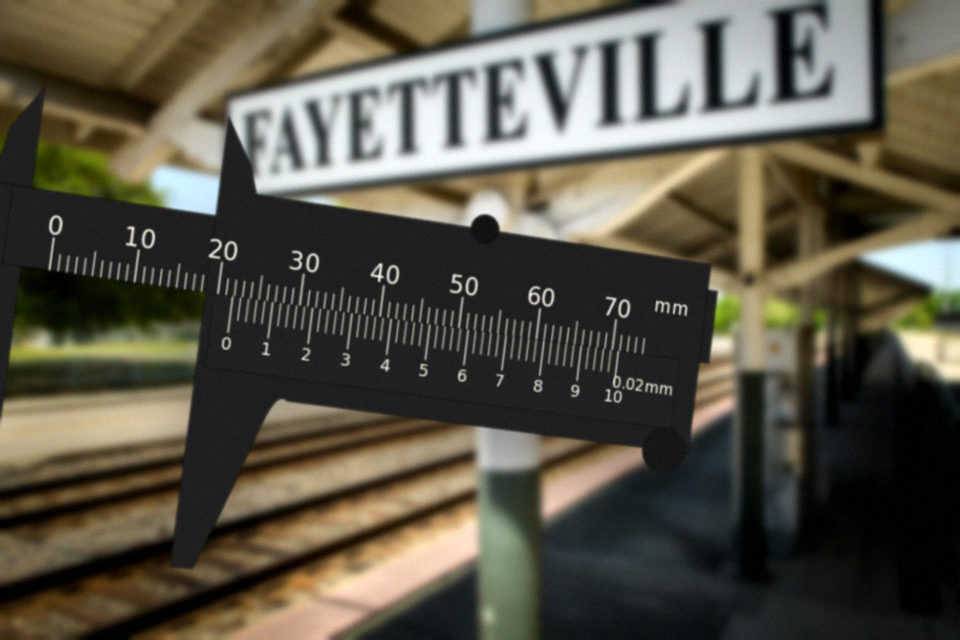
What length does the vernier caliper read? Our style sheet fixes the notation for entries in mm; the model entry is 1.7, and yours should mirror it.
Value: 21.8
